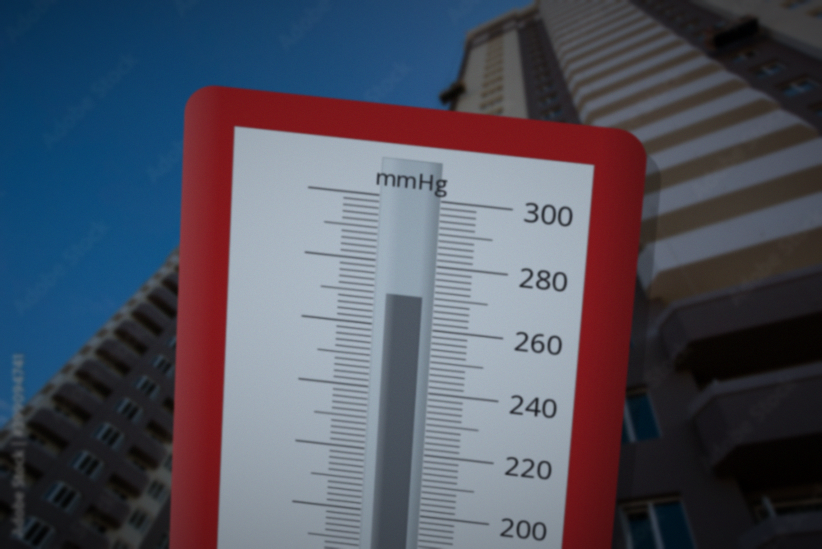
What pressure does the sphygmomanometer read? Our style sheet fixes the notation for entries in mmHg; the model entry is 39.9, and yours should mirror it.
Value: 270
